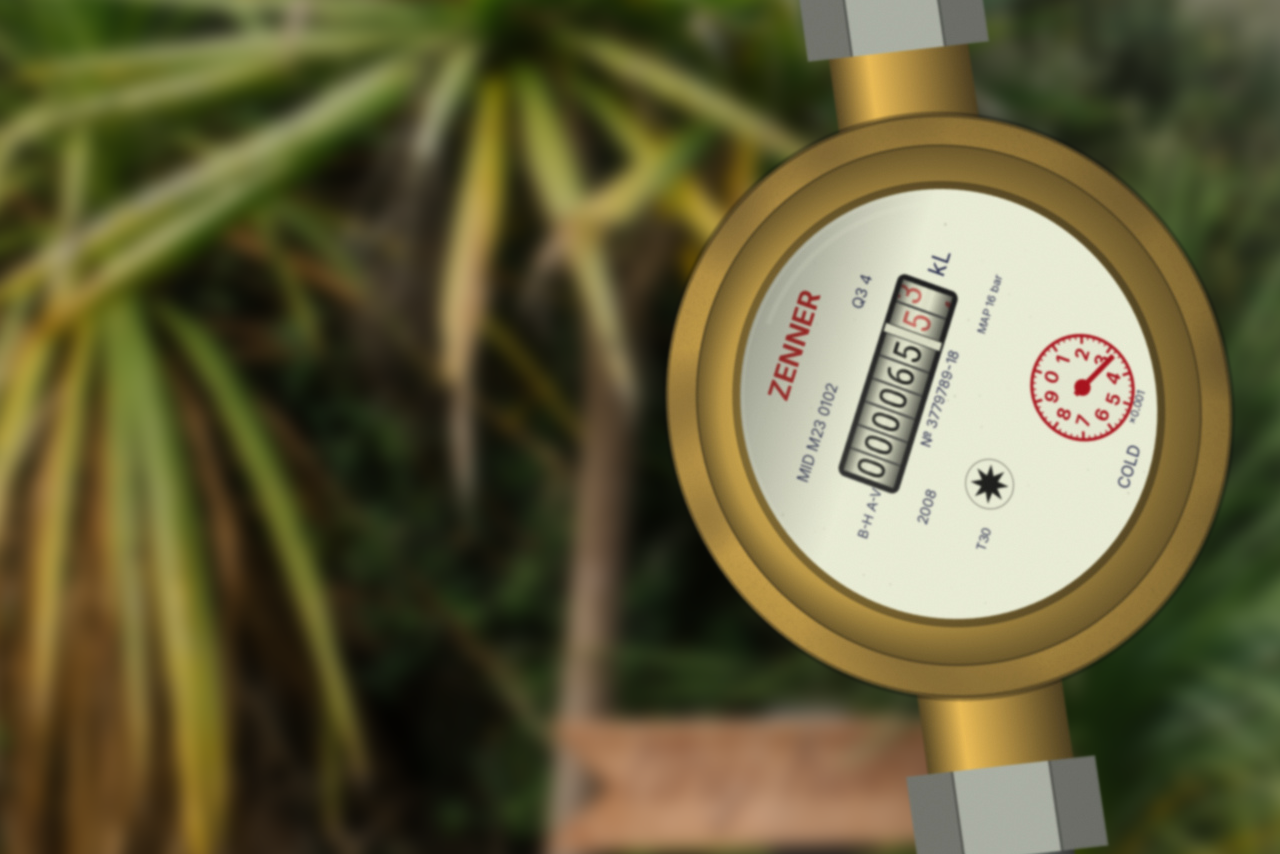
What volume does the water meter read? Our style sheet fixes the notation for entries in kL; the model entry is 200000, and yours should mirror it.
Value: 65.533
